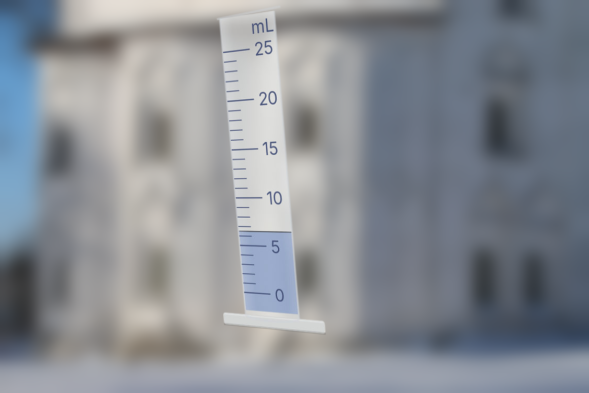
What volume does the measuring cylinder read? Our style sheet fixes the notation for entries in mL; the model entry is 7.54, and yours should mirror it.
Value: 6.5
